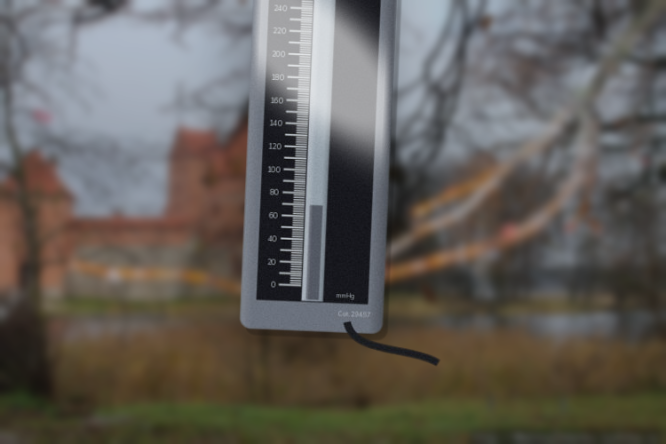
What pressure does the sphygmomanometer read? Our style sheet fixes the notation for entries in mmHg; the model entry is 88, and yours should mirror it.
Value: 70
